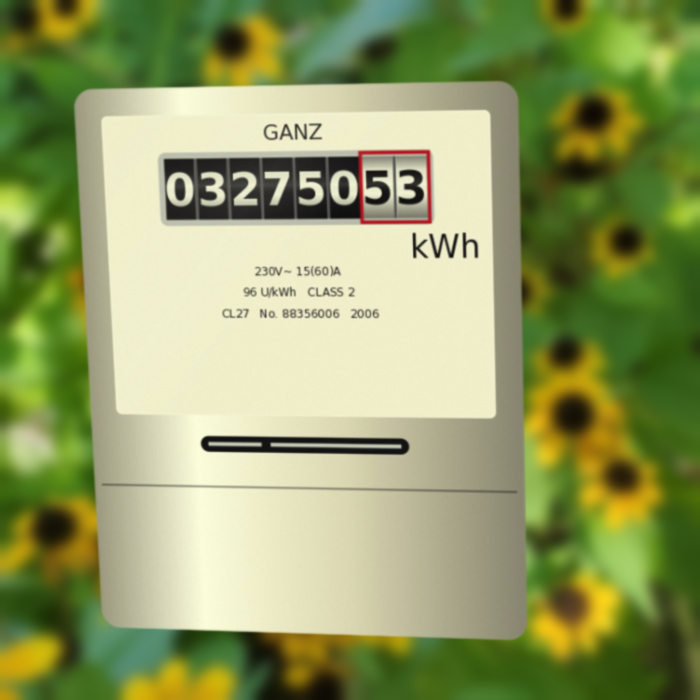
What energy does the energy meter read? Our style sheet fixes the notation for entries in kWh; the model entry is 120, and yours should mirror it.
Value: 32750.53
